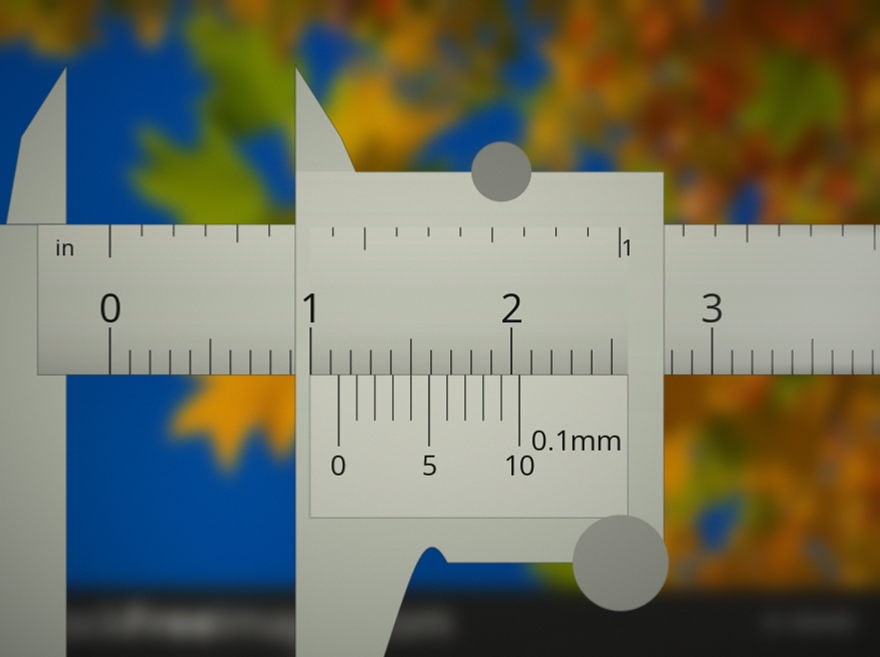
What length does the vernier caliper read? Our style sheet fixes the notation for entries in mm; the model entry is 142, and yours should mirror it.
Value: 11.4
